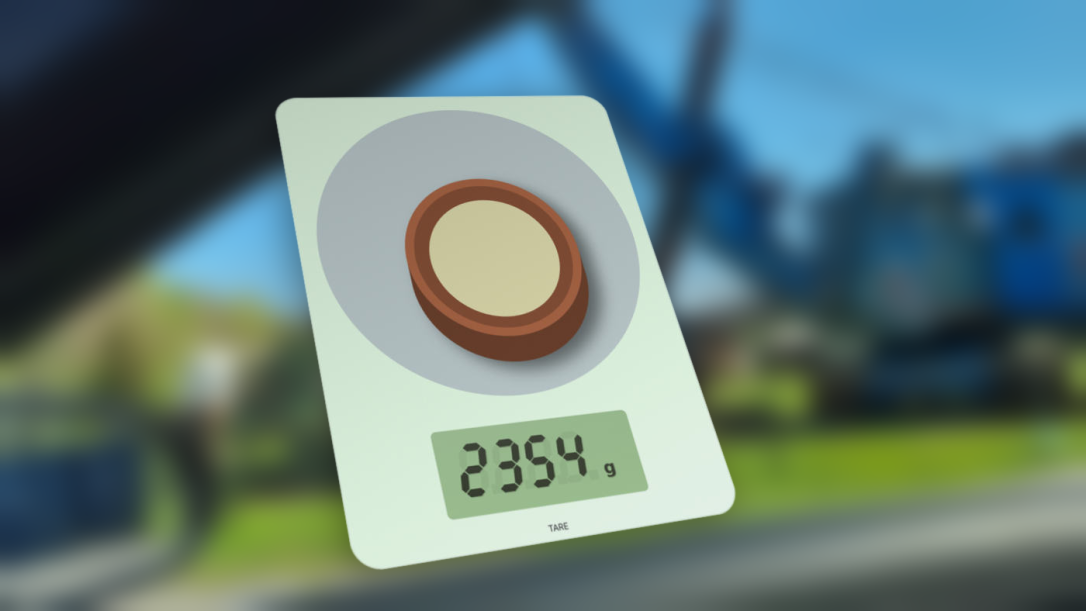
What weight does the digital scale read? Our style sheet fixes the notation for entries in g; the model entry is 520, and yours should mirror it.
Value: 2354
